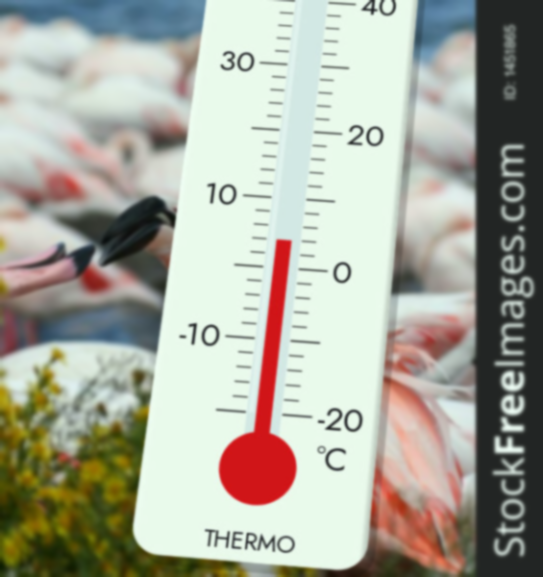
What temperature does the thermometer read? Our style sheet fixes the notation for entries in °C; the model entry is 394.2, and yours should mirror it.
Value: 4
